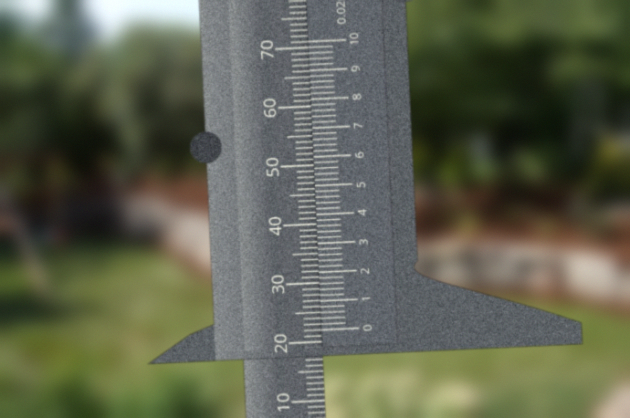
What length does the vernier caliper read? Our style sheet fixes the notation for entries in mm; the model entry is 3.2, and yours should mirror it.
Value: 22.0
